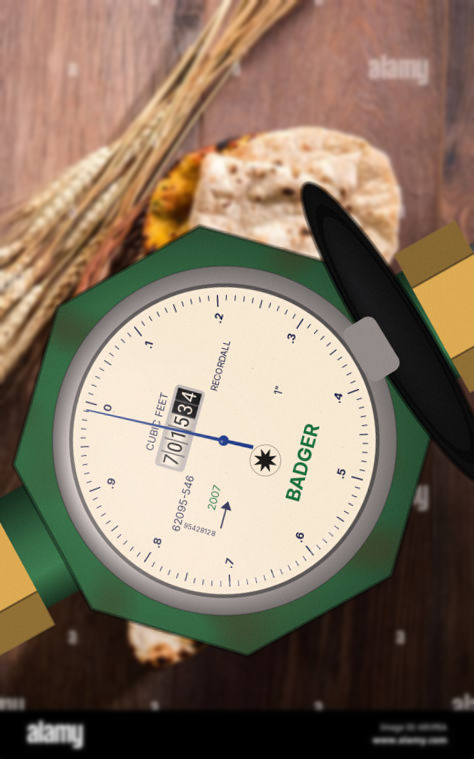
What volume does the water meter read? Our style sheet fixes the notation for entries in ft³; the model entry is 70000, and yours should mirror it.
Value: 701533.99
